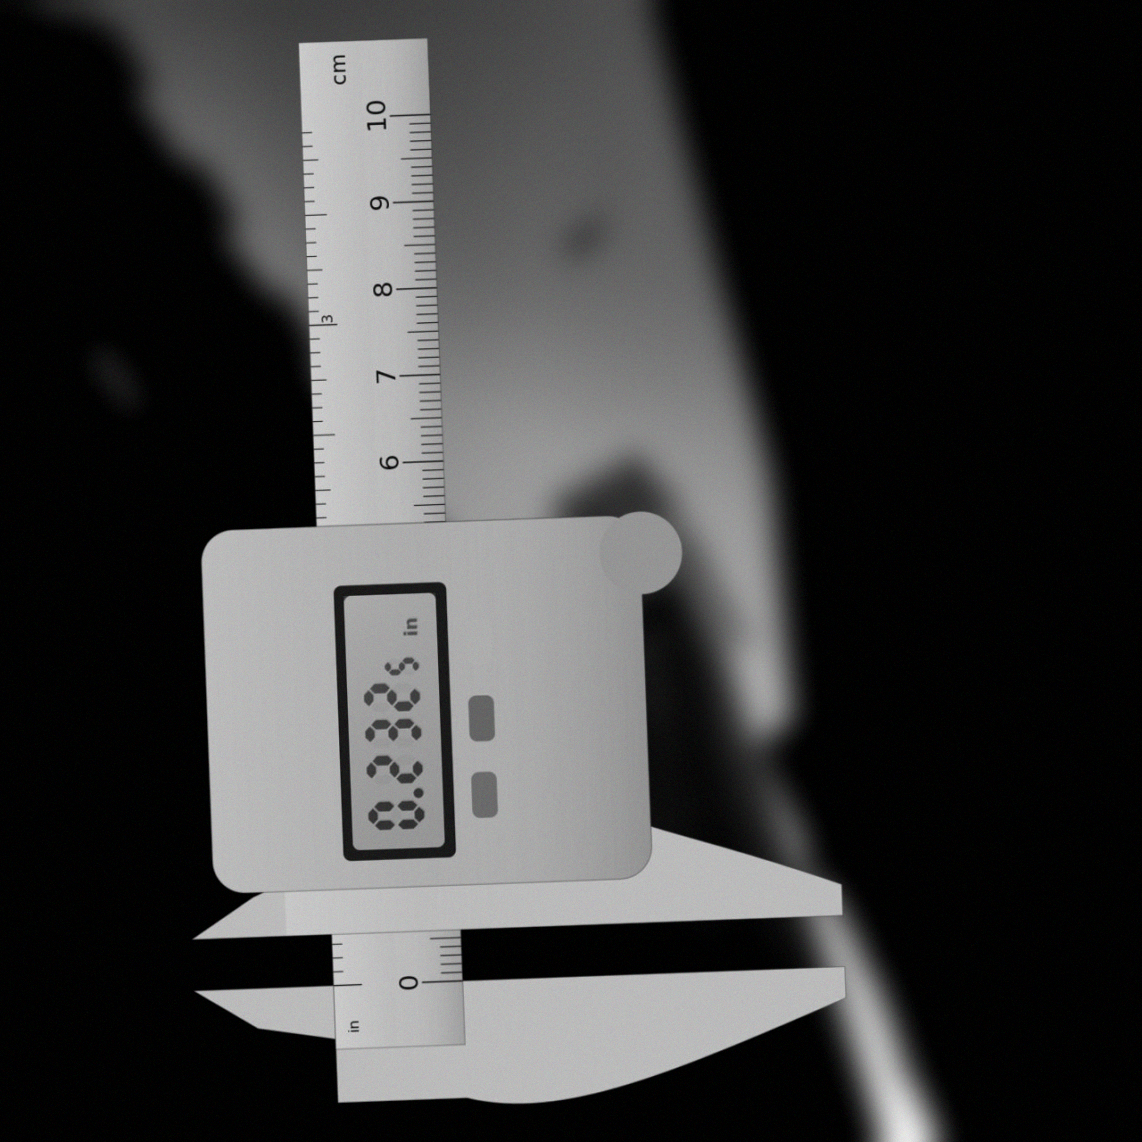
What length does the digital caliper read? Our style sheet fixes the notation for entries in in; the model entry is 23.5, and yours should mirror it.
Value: 0.2325
